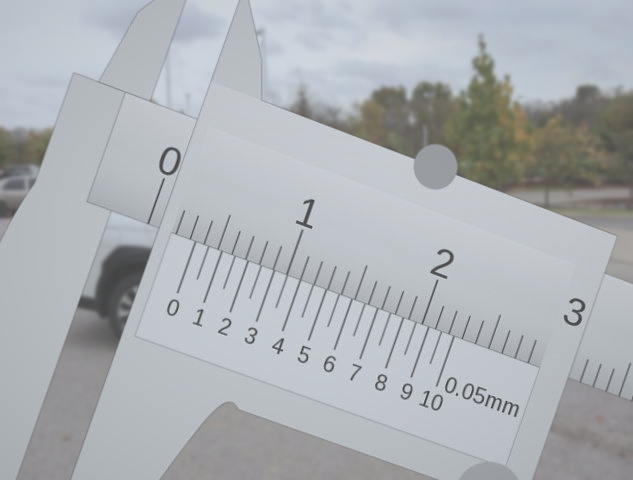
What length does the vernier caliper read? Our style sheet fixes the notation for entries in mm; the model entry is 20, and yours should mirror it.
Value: 3.4
